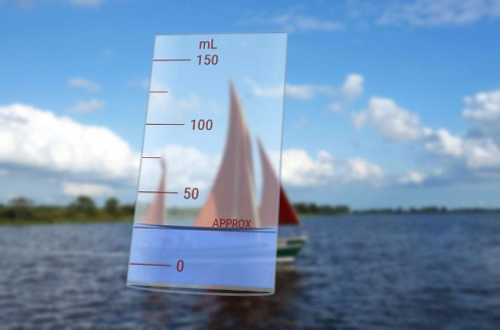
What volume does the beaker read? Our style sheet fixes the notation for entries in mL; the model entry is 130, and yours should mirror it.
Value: 25
